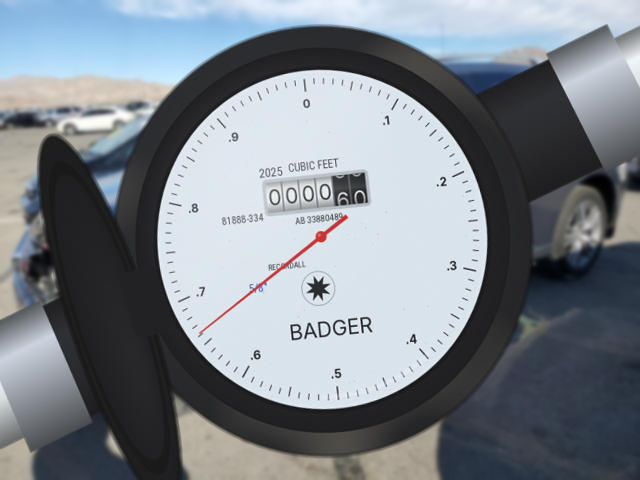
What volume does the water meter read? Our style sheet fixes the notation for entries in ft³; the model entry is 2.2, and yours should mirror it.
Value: 59.66
